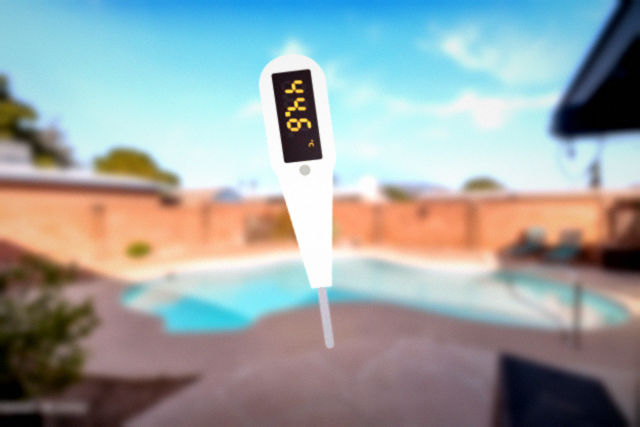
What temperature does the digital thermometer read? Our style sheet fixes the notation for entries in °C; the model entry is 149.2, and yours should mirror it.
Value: 44.6
